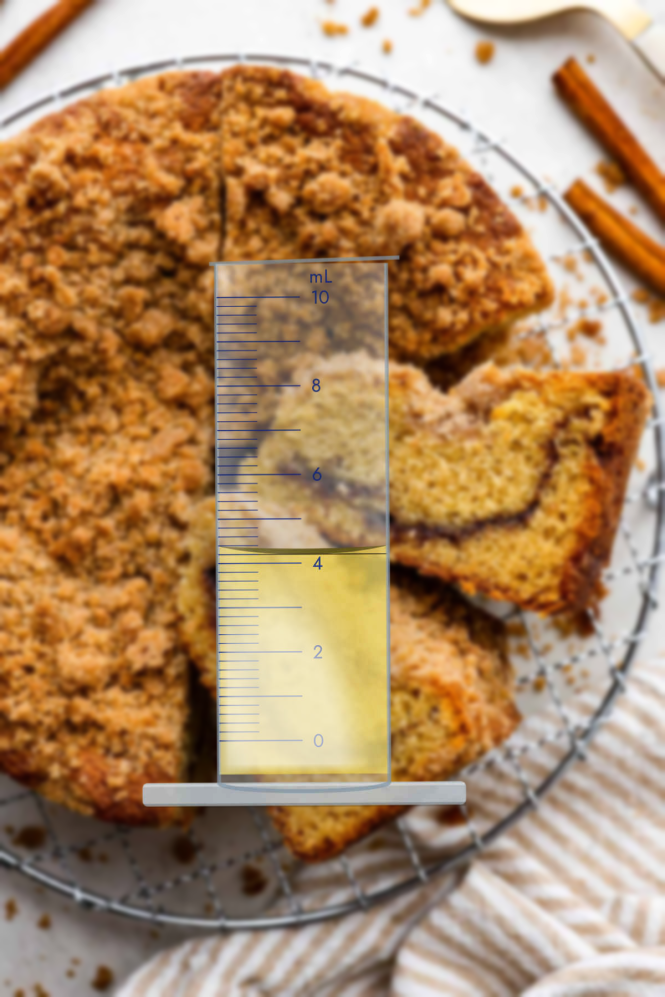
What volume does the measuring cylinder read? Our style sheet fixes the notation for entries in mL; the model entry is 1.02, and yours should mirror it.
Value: 4.2
